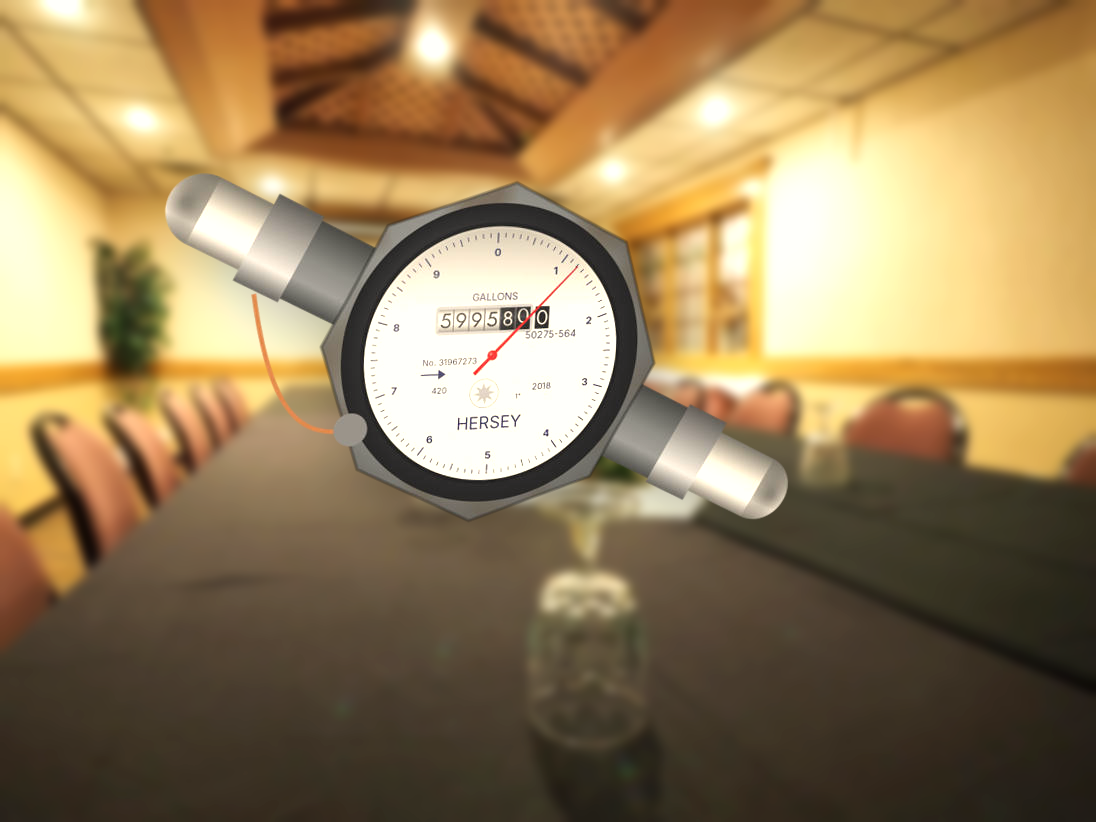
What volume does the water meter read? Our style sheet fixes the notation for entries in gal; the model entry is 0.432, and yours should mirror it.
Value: 5995801.2
